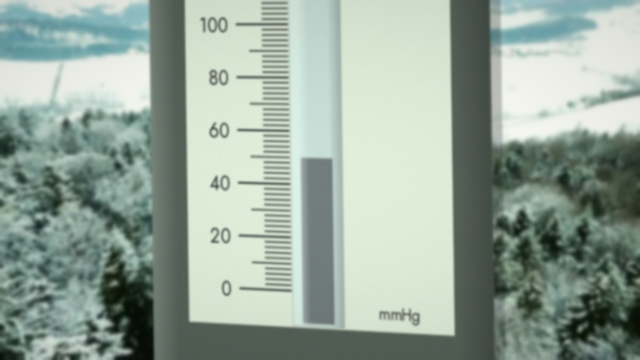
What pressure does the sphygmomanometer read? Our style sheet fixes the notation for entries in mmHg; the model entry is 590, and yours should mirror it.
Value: 50
